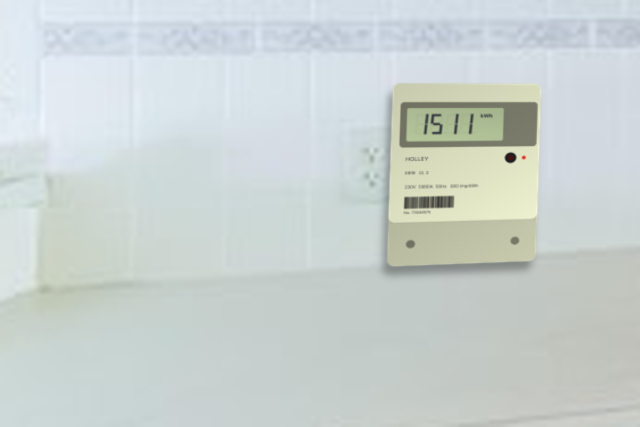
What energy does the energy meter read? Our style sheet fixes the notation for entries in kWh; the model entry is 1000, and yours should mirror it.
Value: 1511
